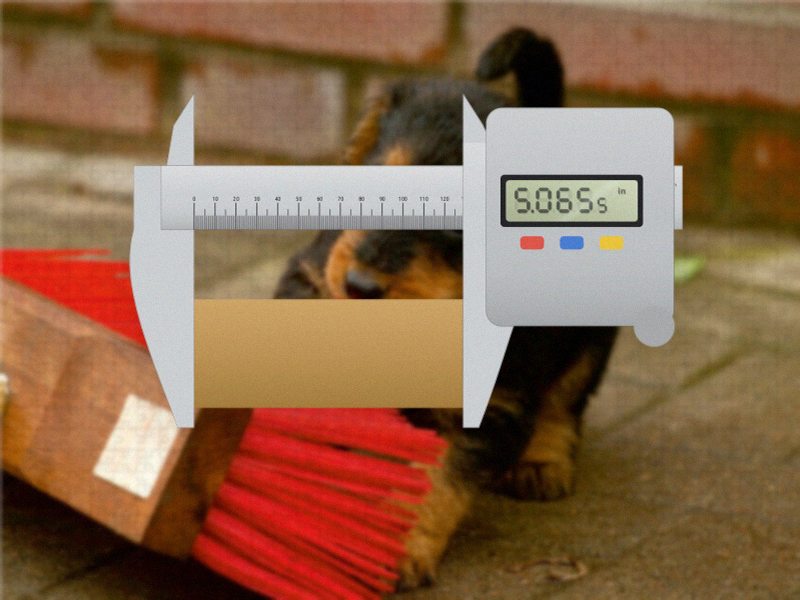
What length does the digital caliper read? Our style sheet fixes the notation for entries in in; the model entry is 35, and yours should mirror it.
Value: 5.0655
